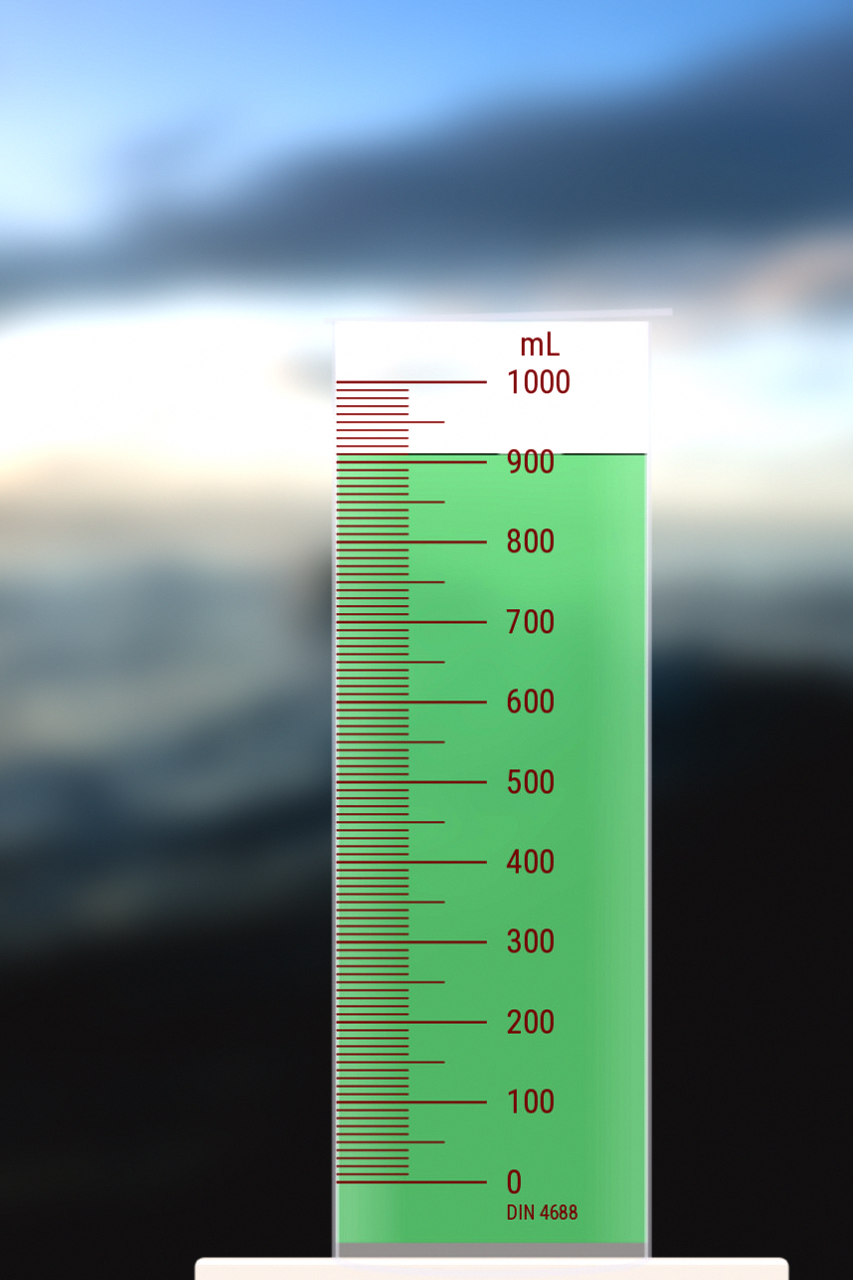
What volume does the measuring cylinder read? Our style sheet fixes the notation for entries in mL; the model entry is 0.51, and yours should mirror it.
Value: 910
